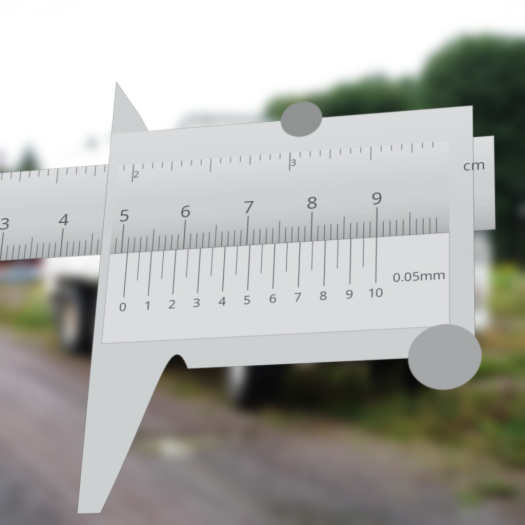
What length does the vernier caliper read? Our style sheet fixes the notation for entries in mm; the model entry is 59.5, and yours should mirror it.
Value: 51.0
